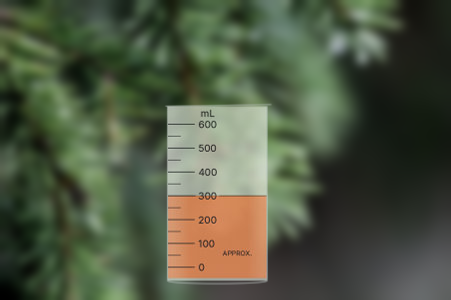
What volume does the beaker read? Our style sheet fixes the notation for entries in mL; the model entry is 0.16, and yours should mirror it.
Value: 300
